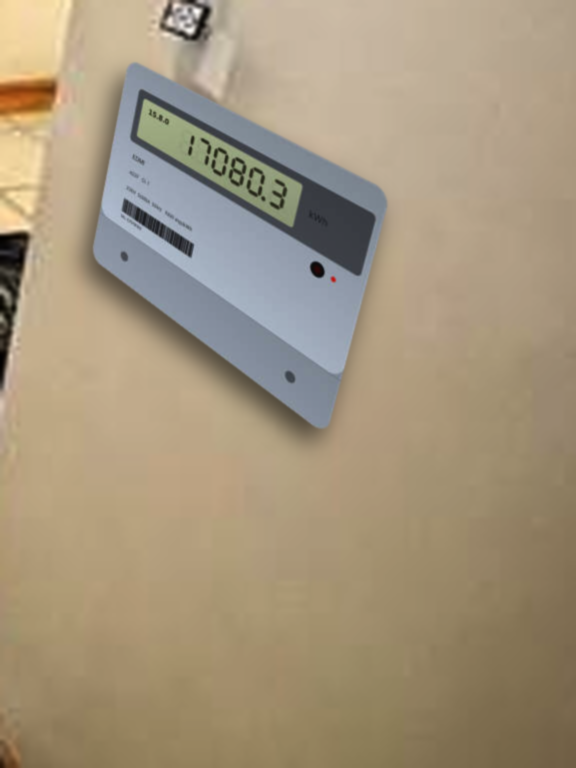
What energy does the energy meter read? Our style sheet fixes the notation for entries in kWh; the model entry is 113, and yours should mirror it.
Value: 17080.3
